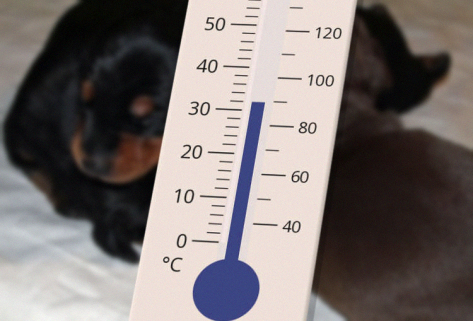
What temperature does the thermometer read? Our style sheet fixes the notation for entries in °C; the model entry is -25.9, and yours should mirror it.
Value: 32
